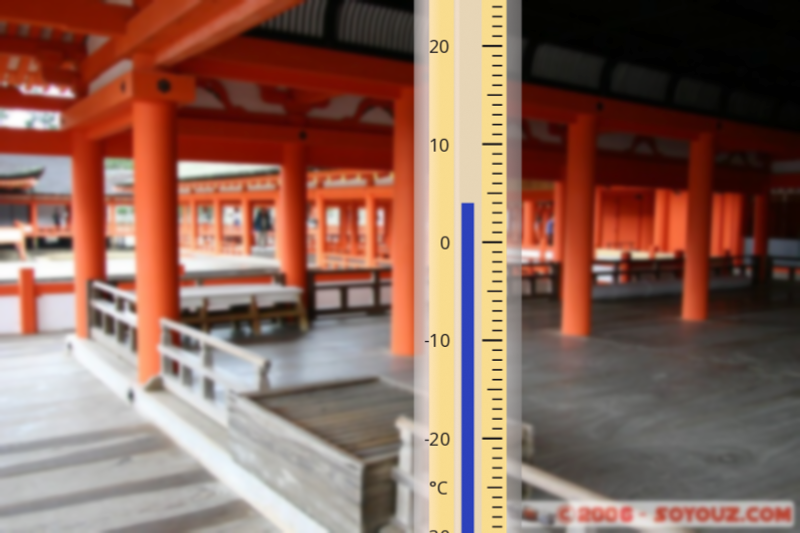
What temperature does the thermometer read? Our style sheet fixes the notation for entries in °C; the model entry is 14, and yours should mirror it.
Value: 4
